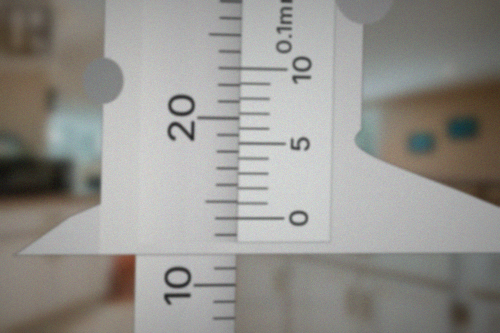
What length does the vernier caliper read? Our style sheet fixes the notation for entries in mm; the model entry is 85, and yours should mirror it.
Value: 14.0
